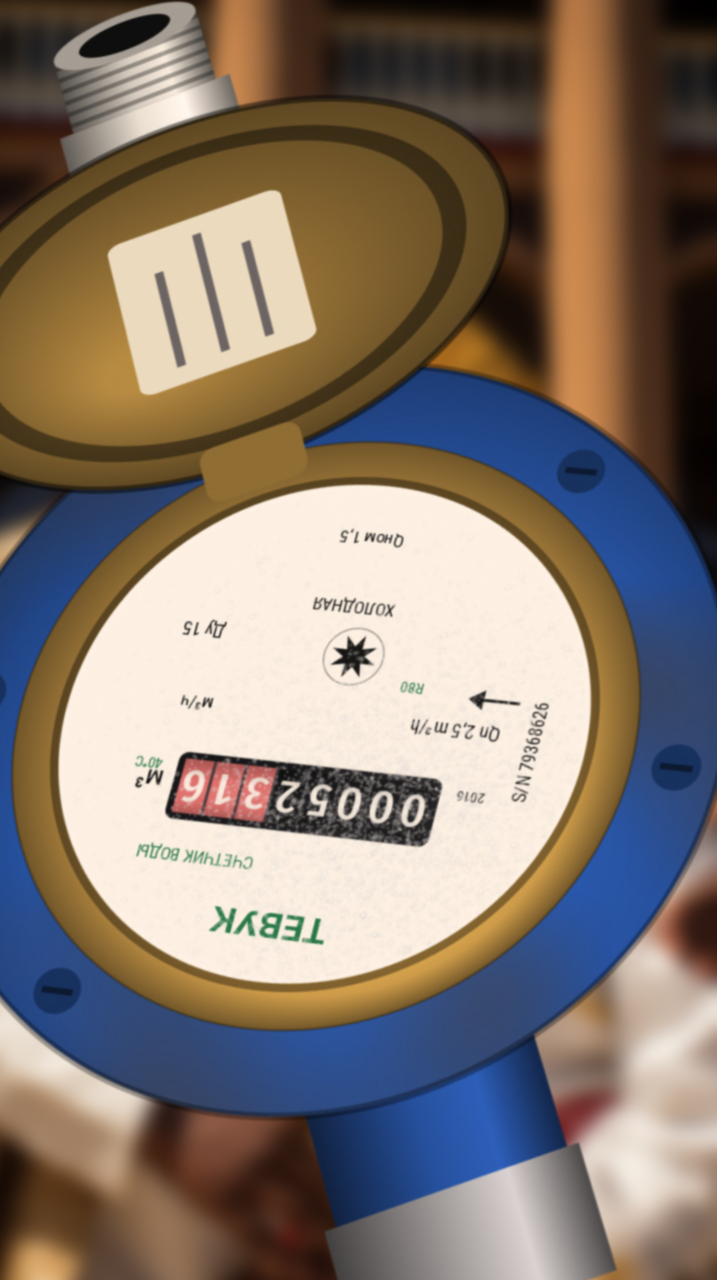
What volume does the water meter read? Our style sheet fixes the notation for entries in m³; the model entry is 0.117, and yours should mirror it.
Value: 52.316
